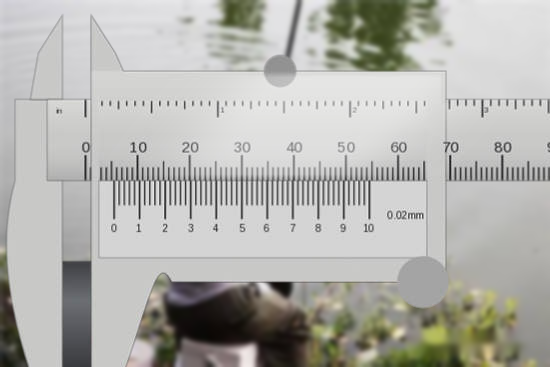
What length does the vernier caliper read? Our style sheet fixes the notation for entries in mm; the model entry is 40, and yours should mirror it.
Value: 5.5
